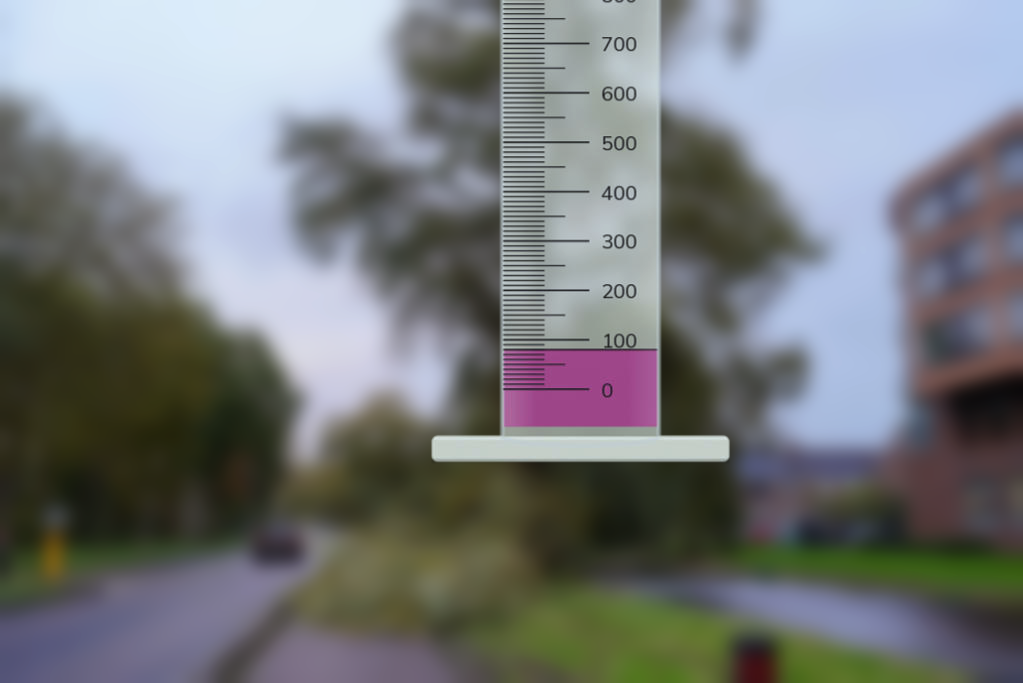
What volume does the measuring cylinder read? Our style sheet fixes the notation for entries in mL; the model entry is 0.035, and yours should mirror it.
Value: 80
